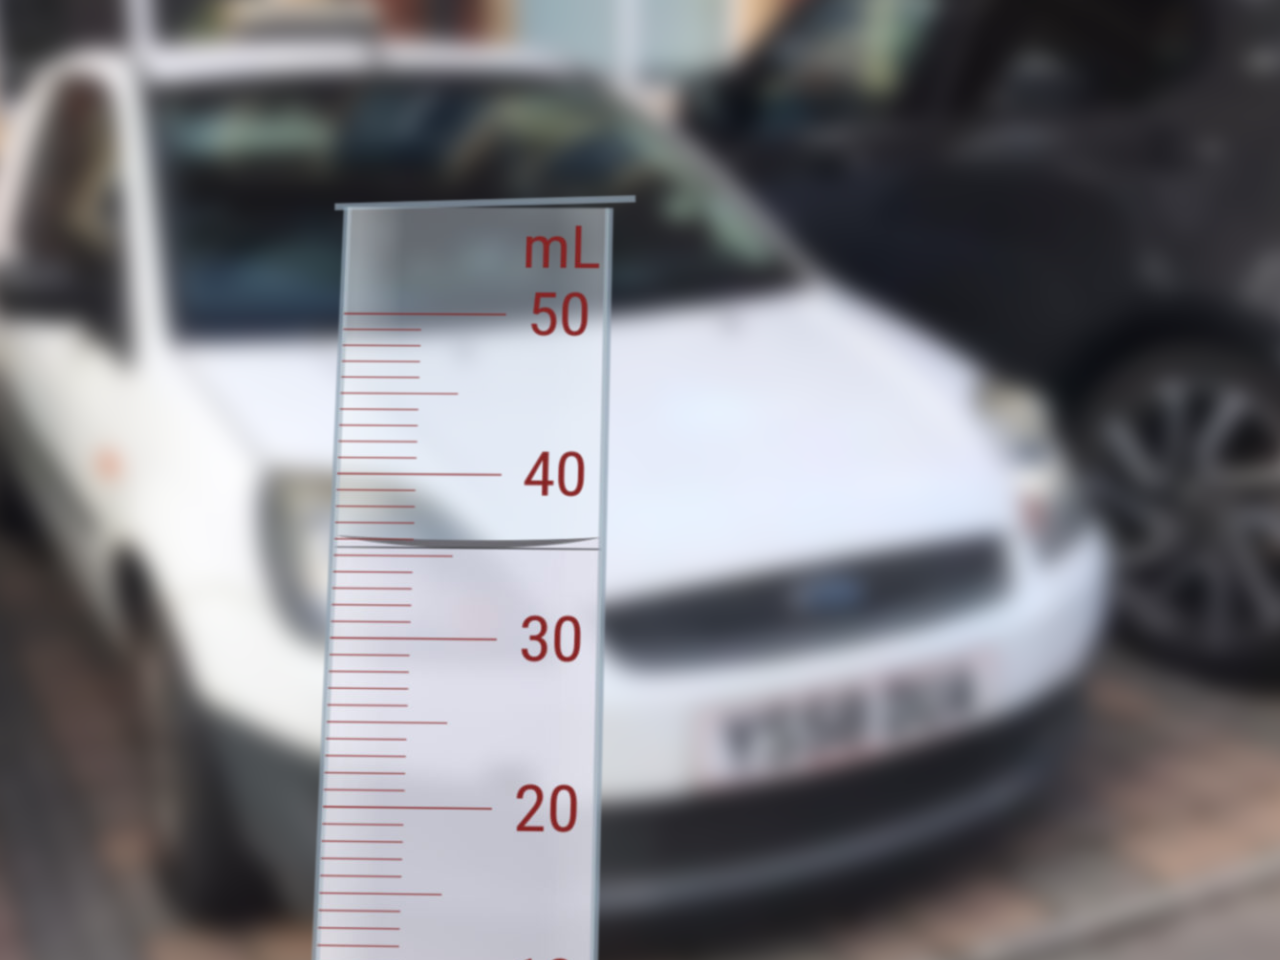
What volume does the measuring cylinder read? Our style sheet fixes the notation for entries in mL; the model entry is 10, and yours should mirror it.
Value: 35.5
